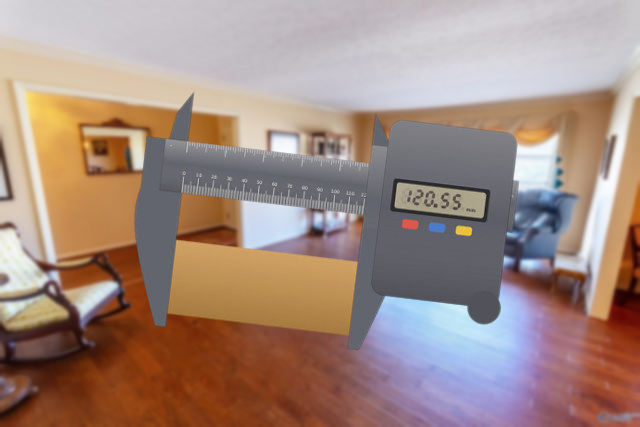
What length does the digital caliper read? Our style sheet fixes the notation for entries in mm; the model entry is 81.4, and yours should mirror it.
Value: 120.55
